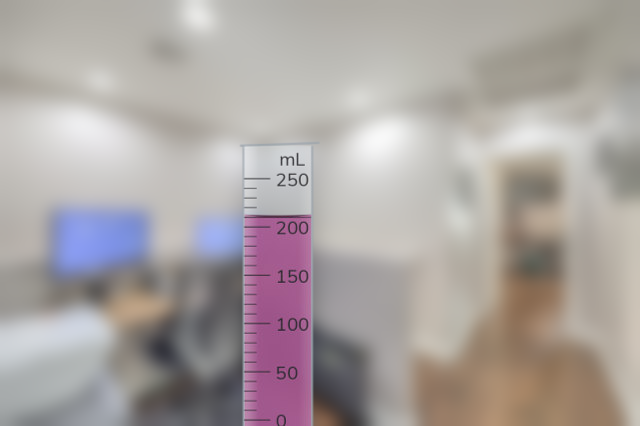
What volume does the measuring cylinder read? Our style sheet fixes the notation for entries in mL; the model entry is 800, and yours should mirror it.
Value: 210
